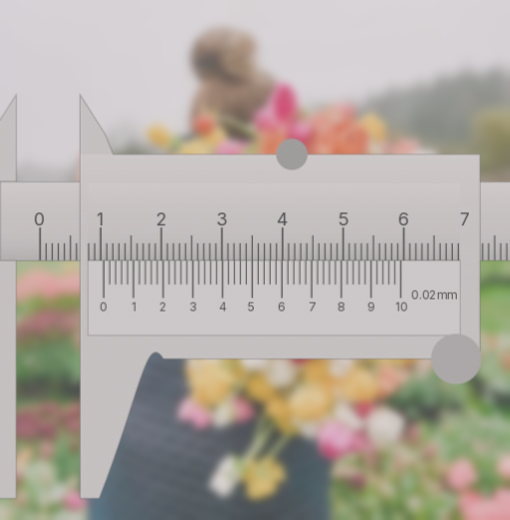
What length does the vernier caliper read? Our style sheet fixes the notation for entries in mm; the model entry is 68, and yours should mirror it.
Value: 10.5
